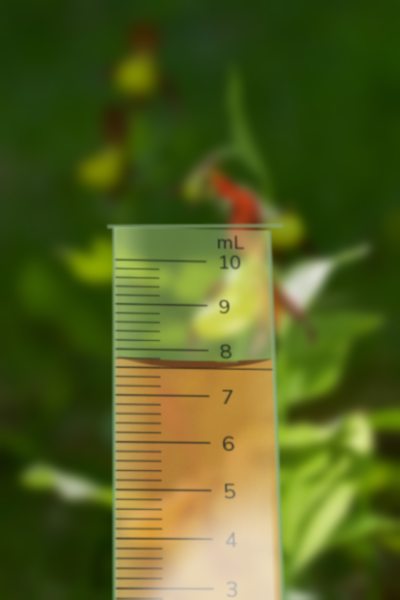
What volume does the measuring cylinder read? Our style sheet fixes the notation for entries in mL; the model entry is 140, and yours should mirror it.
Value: 7.6
